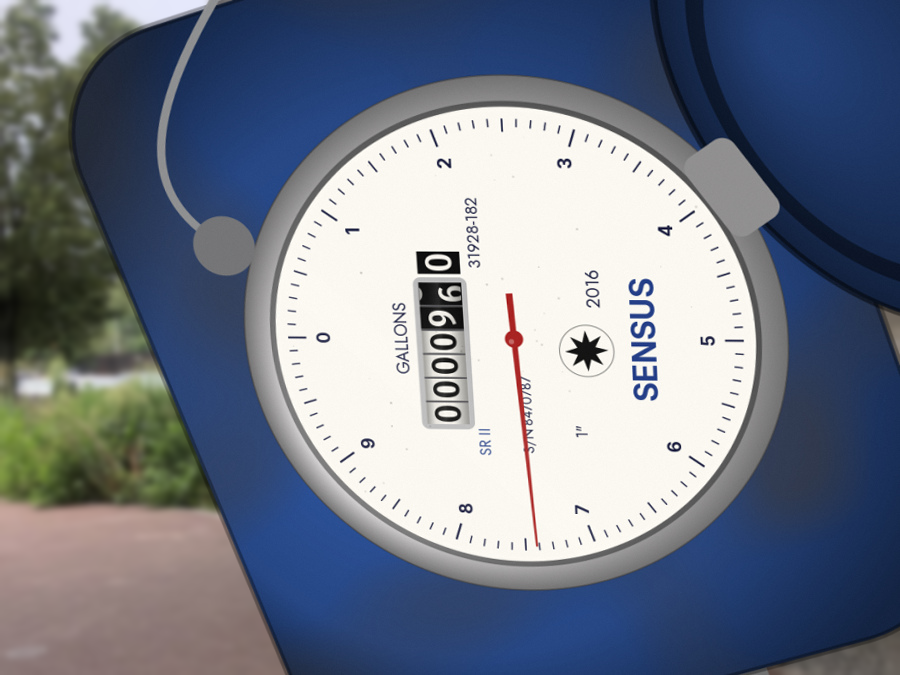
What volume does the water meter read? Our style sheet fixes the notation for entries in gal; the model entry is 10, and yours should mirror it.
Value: 957.4
